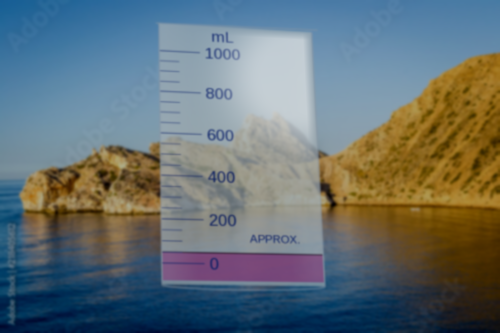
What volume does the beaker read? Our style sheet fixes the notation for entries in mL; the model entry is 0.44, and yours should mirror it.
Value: 50
